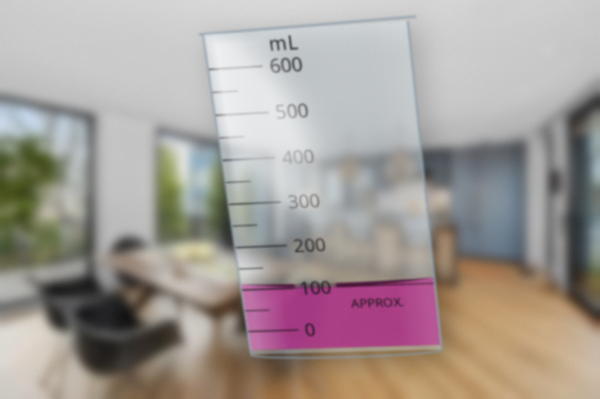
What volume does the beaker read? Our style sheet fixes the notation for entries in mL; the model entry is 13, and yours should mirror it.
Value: 100
